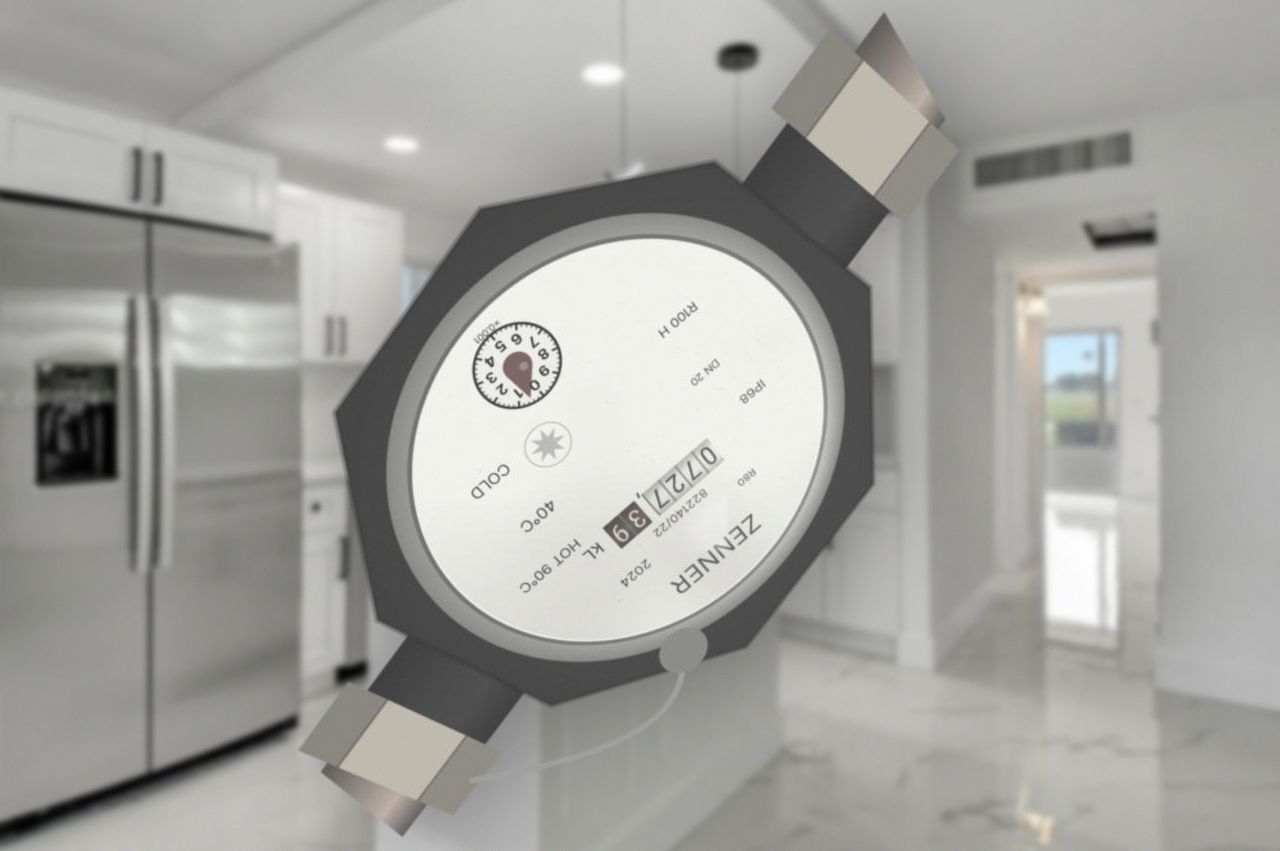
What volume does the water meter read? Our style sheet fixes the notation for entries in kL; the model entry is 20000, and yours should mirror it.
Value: 727.390
